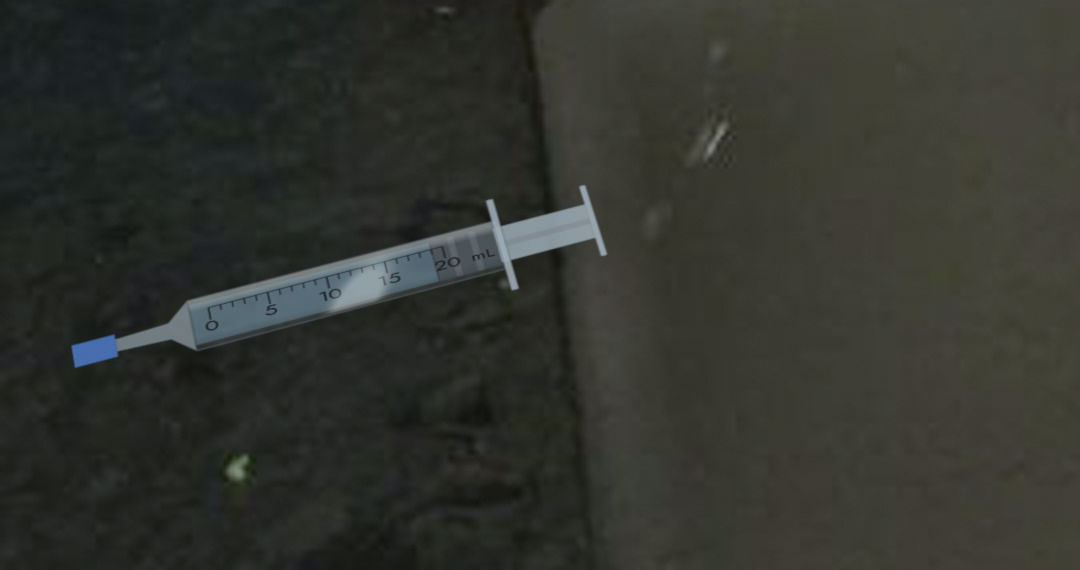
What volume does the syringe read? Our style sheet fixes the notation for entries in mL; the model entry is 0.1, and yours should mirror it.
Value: 19
